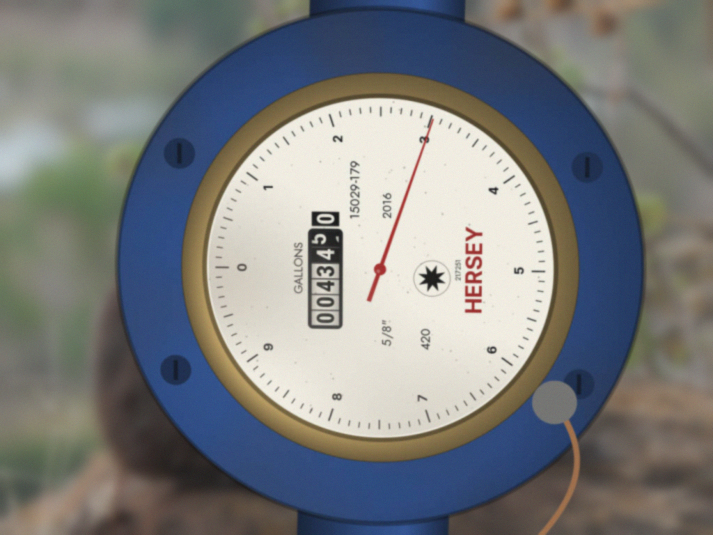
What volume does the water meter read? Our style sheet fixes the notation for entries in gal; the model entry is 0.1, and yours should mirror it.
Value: 43453.0
